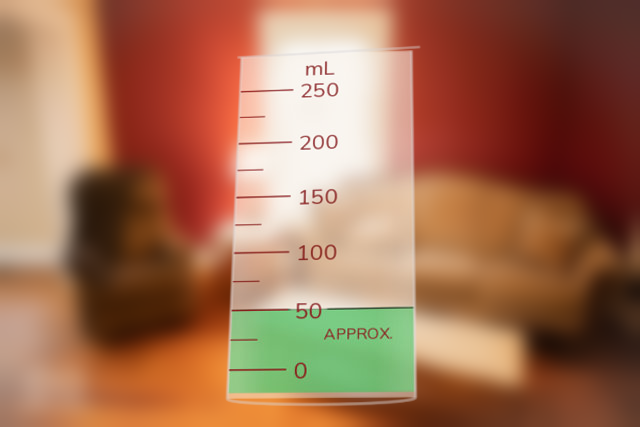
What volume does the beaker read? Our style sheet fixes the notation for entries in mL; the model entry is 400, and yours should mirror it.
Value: 50
